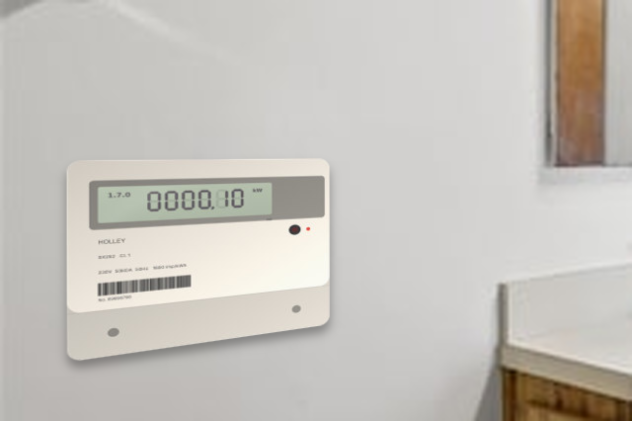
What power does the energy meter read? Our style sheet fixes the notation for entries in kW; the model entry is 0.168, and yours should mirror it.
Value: 0.10
